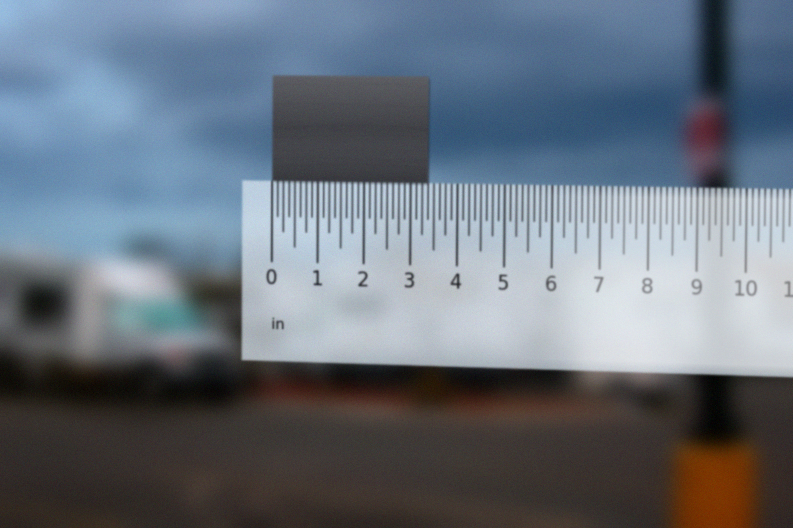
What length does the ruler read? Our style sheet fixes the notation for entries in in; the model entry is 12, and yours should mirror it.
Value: 3.375
